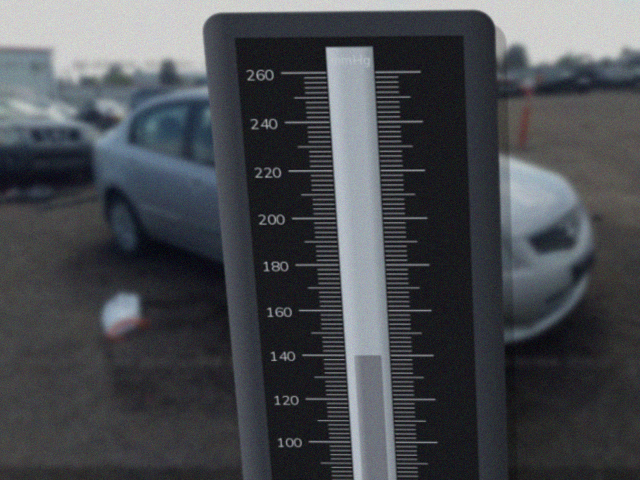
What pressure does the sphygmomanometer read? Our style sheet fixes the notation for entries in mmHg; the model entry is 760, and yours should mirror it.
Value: 140
